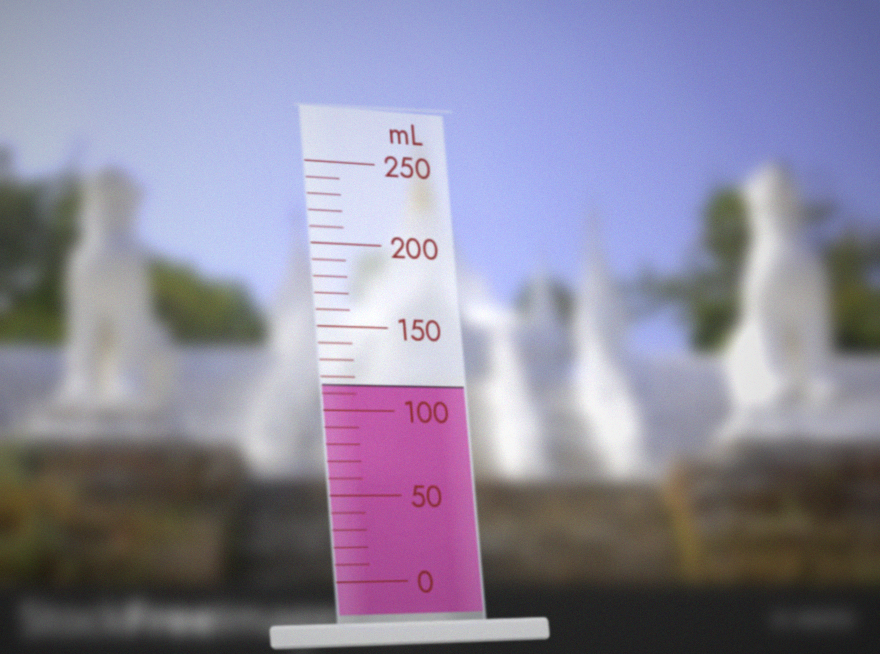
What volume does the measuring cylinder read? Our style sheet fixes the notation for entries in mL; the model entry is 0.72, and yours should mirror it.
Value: 115
